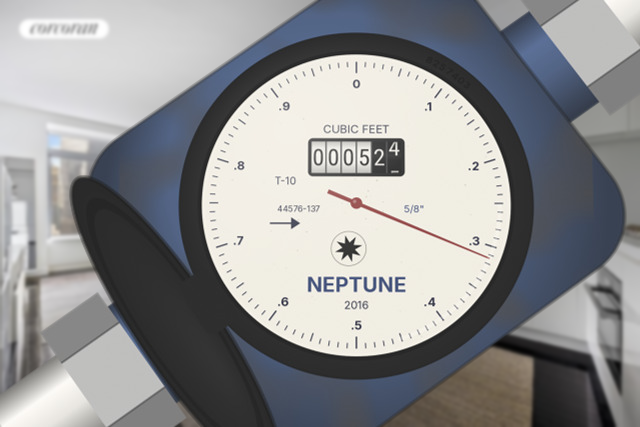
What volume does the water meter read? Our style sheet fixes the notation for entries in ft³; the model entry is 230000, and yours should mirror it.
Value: 524.31
